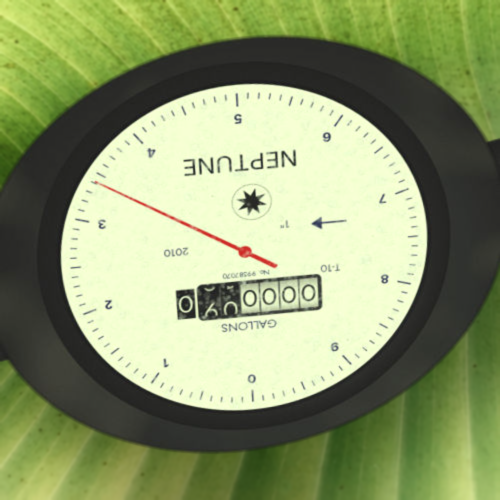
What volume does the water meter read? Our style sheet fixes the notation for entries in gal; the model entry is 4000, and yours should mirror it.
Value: 93.4
